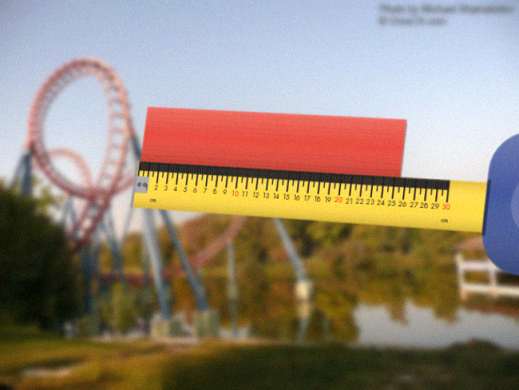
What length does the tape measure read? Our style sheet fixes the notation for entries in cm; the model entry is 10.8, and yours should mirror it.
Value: 25.5
